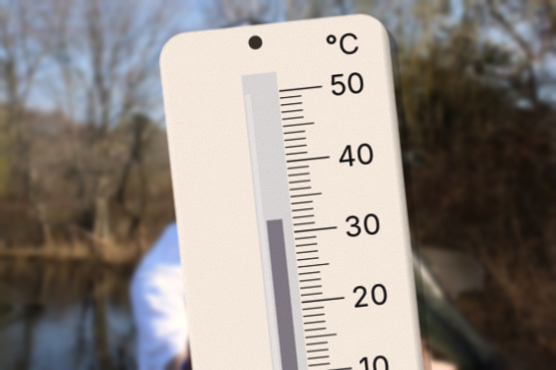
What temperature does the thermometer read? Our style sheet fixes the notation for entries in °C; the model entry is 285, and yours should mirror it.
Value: 32
